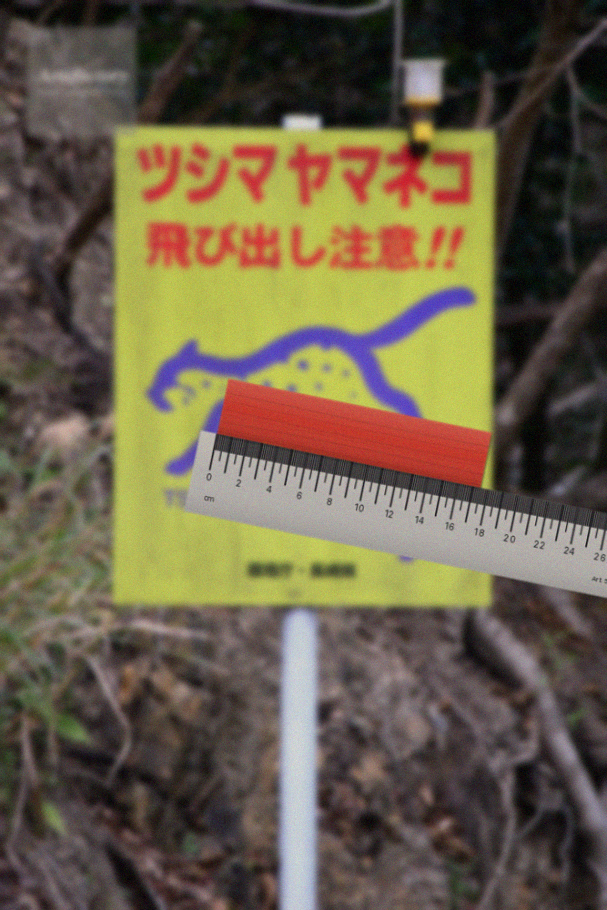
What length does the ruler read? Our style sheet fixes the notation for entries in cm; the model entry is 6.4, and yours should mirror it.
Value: 17.5
